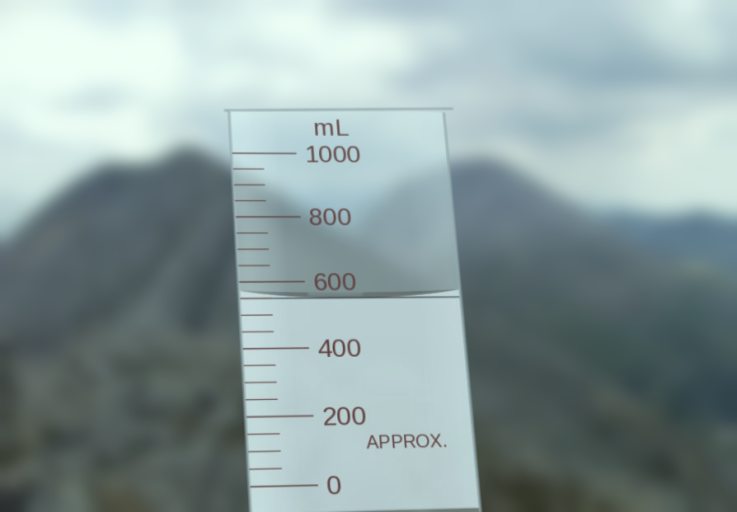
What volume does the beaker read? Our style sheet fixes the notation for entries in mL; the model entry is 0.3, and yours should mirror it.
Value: 550
